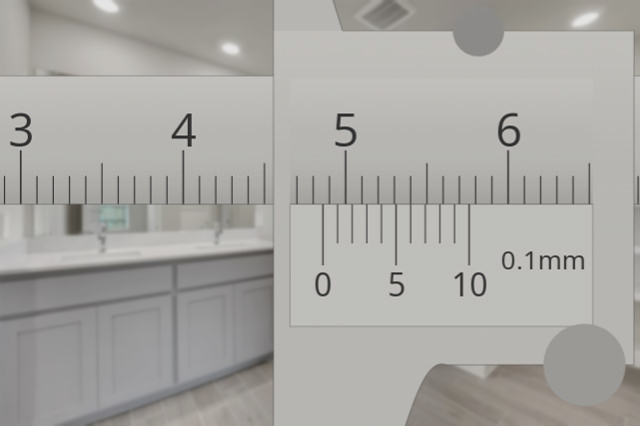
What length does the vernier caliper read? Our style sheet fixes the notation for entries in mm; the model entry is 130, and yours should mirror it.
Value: 48.6
